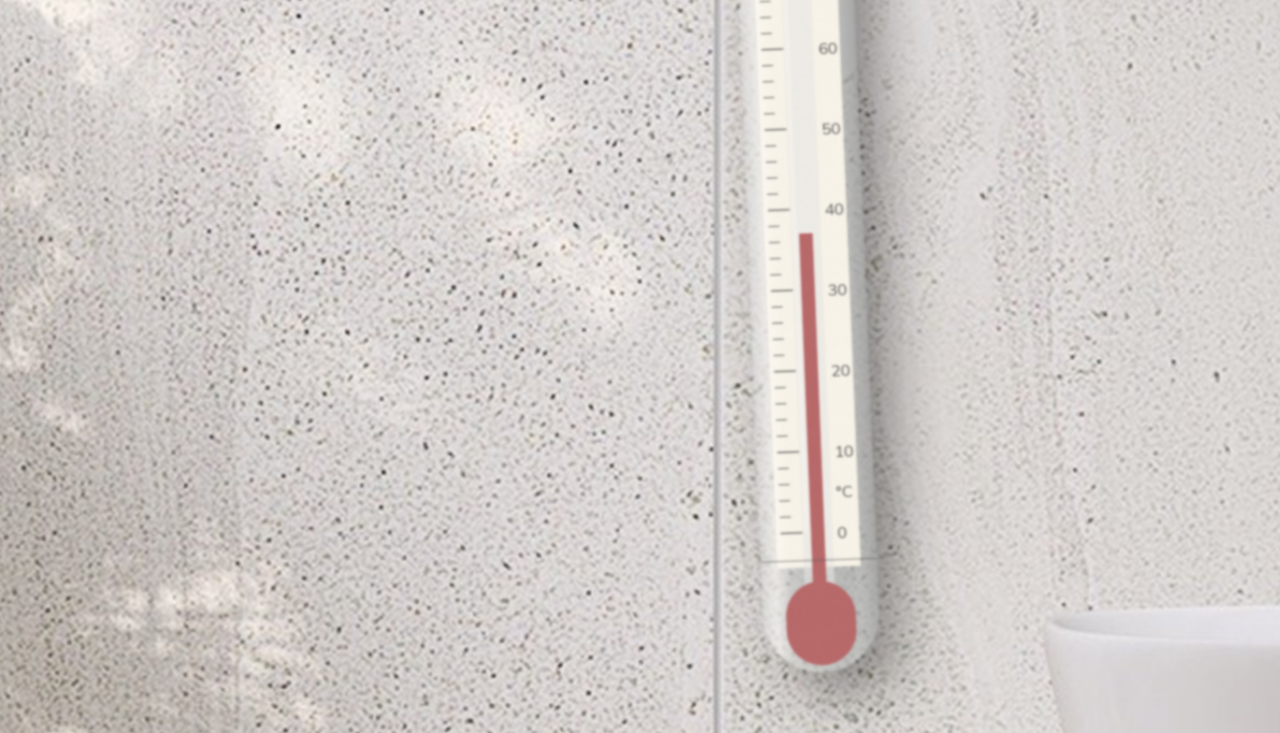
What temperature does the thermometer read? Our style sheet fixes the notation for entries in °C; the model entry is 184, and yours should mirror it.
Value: 37
